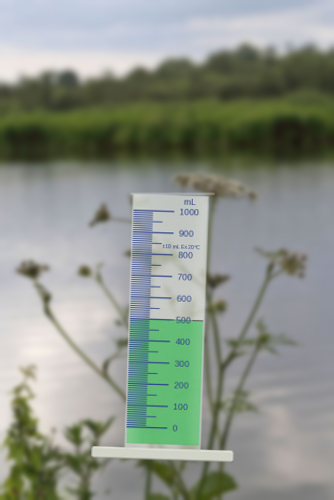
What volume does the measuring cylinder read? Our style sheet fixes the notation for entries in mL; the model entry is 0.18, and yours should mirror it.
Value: 500
